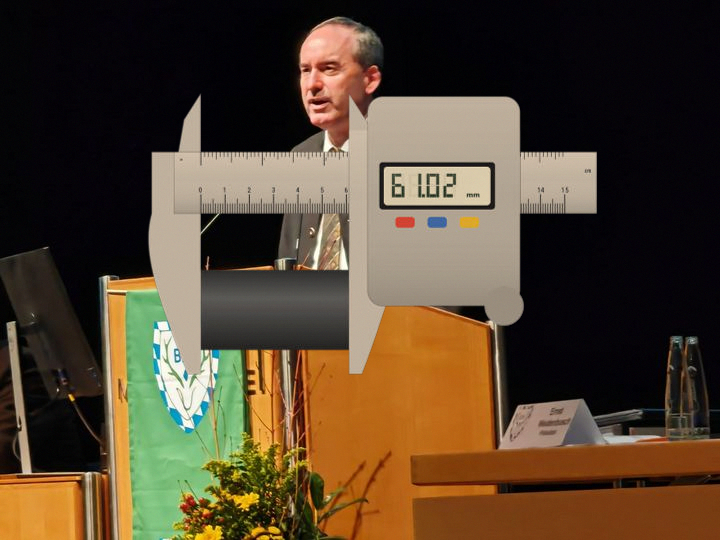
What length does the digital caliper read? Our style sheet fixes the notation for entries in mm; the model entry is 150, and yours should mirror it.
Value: 61.02
